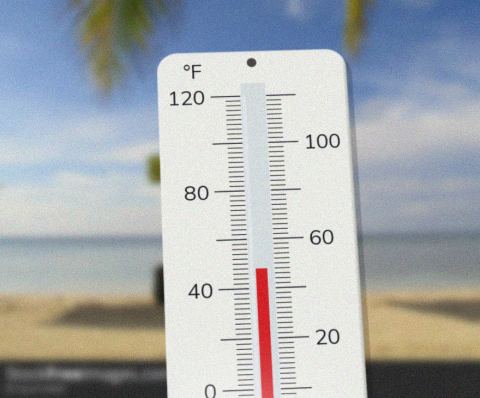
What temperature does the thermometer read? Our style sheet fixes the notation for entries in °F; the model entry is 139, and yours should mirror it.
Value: 48
